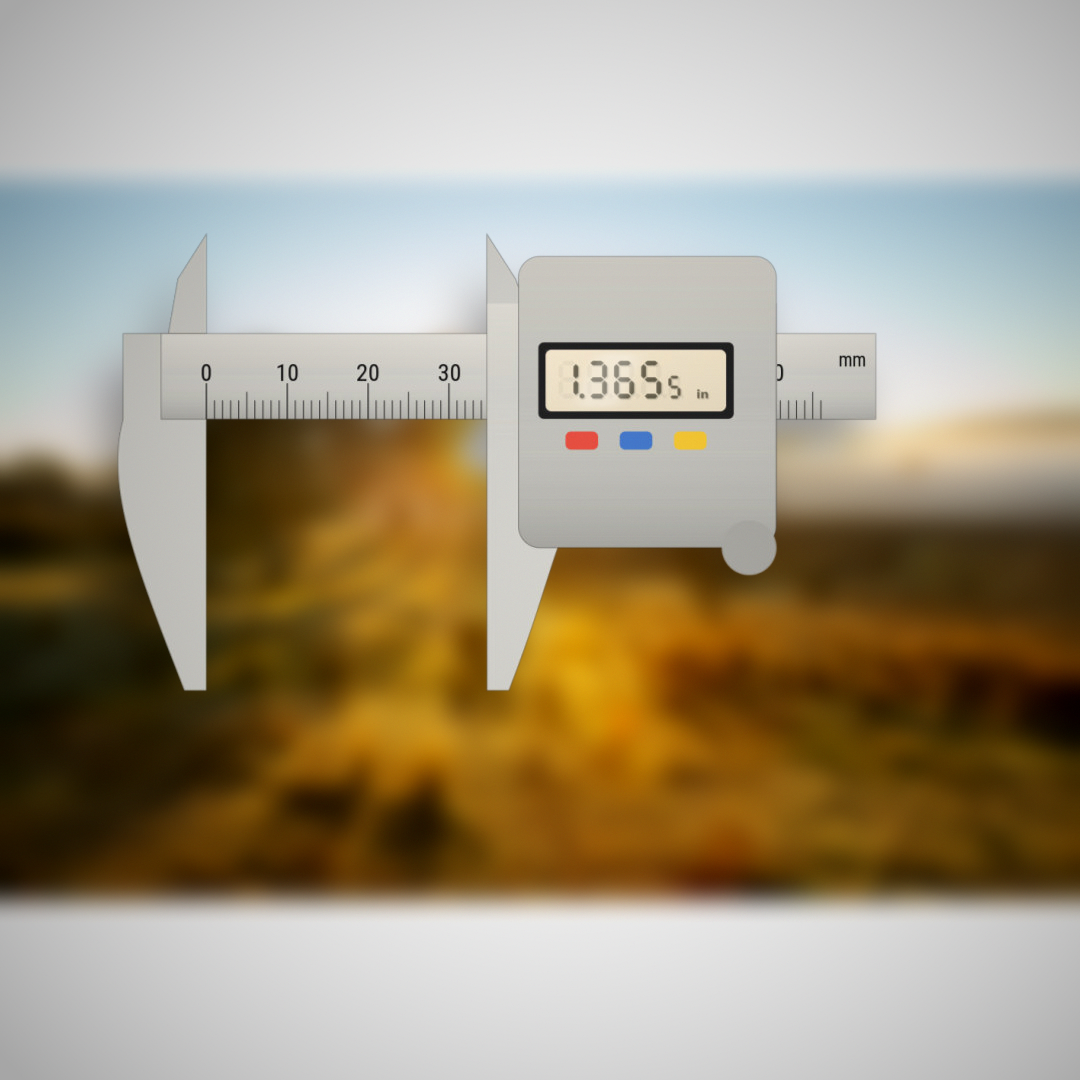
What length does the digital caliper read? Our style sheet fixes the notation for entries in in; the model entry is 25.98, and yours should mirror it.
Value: 1.3655
